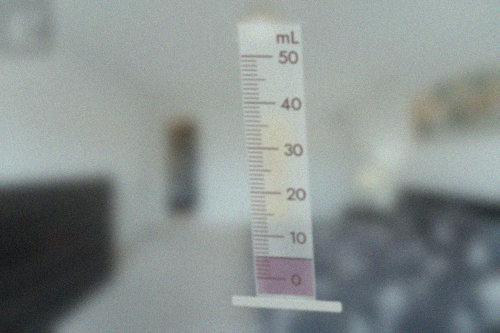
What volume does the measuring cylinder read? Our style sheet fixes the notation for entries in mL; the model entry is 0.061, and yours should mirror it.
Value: 5
